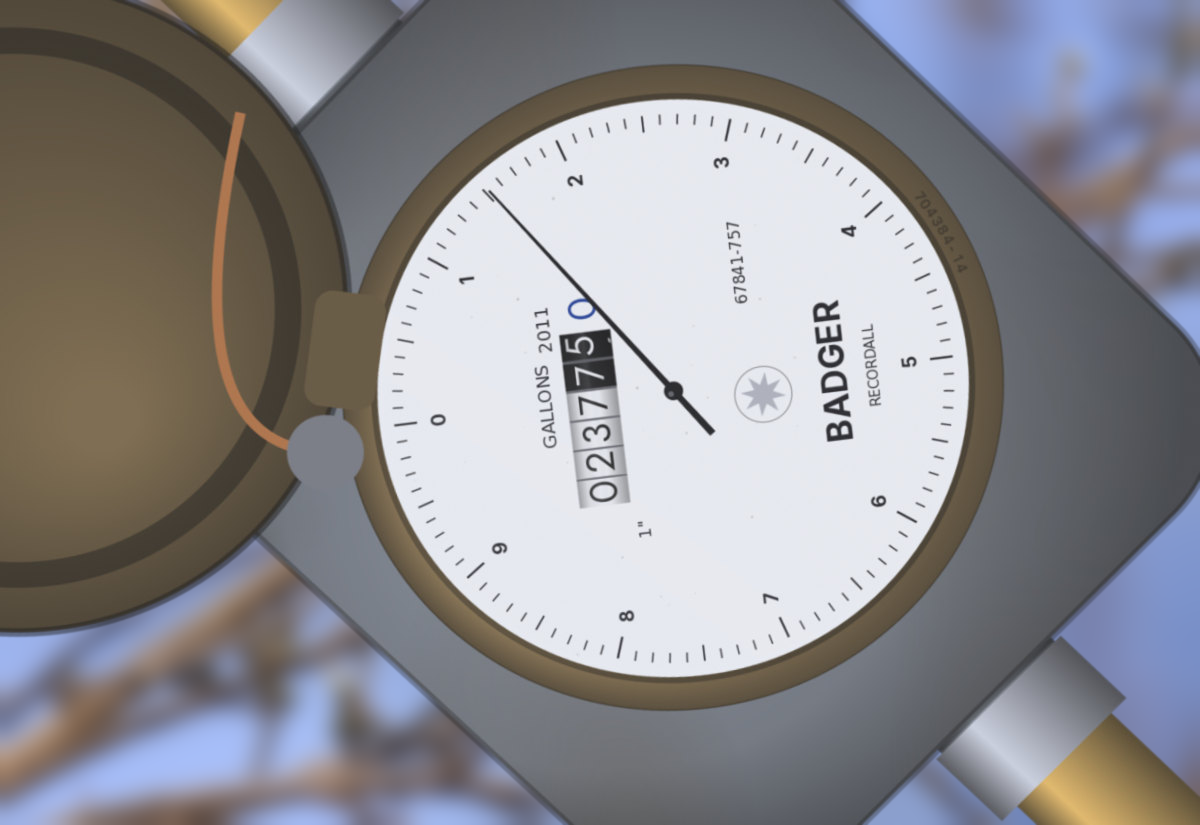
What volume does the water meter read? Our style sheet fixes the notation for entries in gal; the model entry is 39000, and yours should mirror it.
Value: 237751.5
